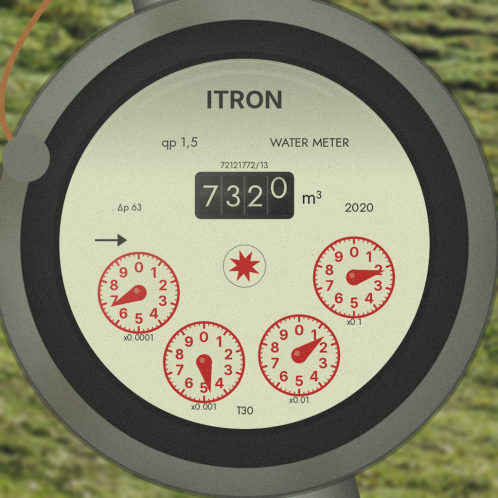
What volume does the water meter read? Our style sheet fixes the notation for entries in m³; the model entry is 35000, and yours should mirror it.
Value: 7320.2146
